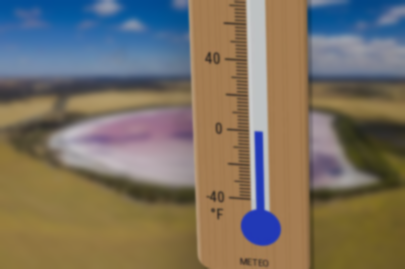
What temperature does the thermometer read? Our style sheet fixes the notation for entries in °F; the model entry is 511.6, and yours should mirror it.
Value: 0
